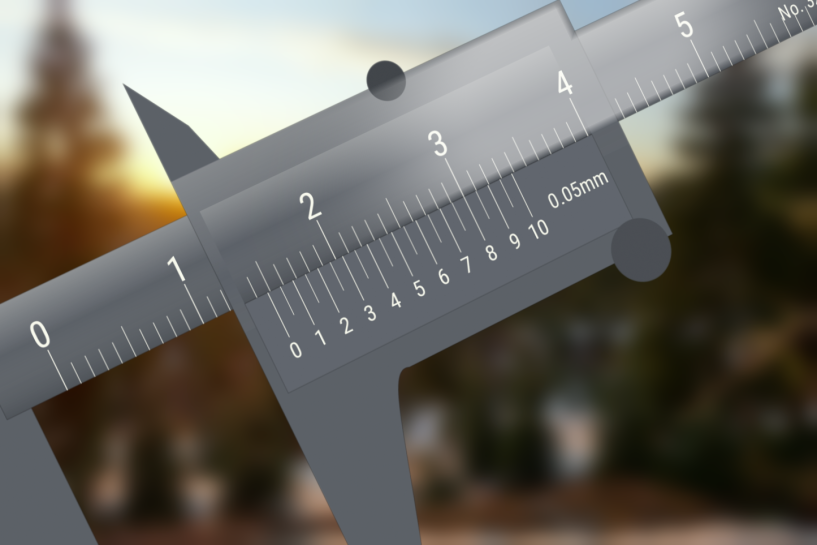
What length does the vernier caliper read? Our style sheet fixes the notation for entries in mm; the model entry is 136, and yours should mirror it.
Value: 14.8
